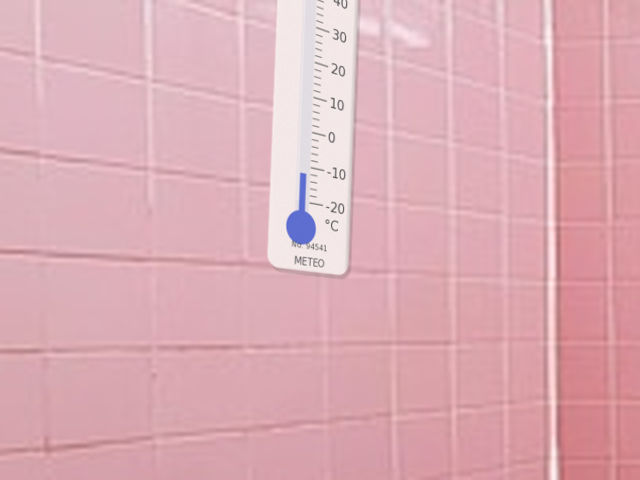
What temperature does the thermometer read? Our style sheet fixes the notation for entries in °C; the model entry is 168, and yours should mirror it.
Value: -12
